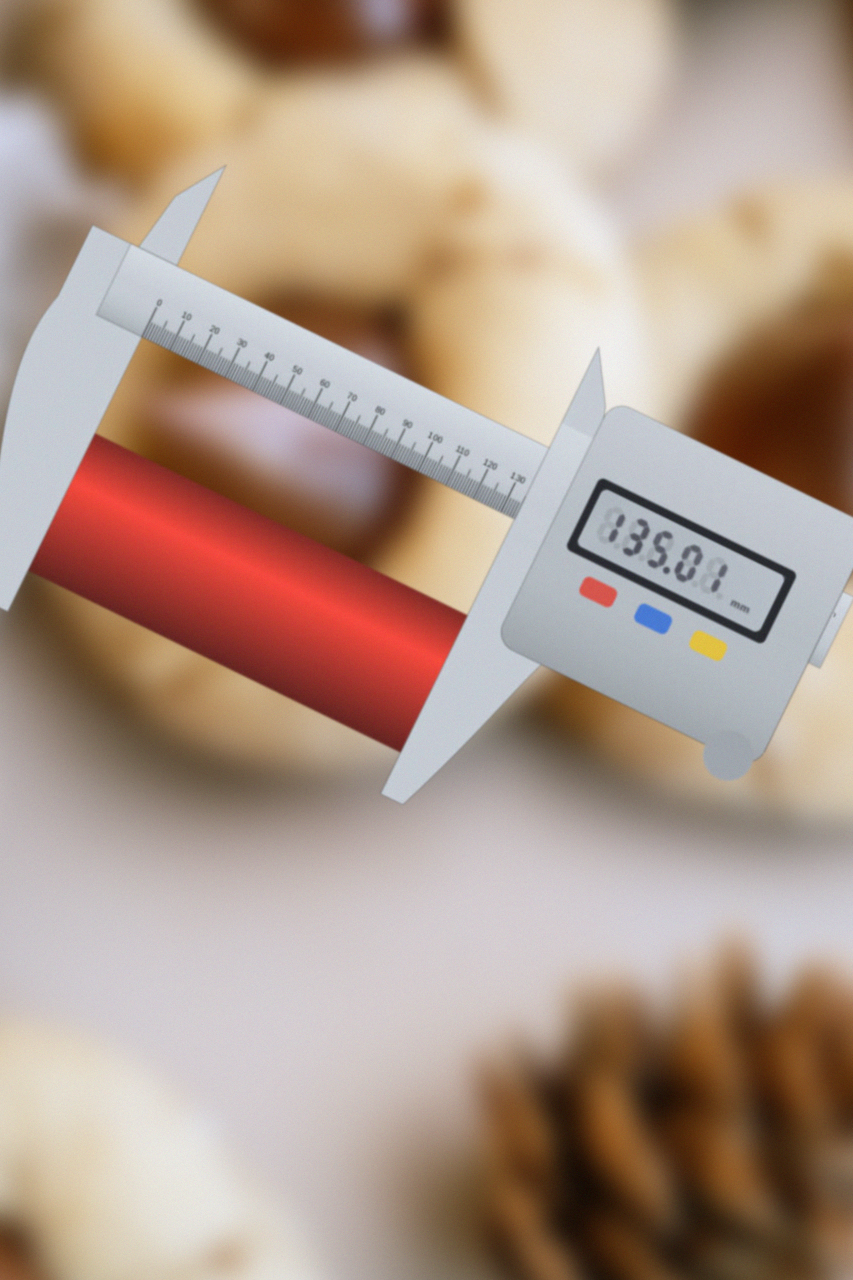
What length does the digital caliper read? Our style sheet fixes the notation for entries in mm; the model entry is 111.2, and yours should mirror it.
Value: 135.01
